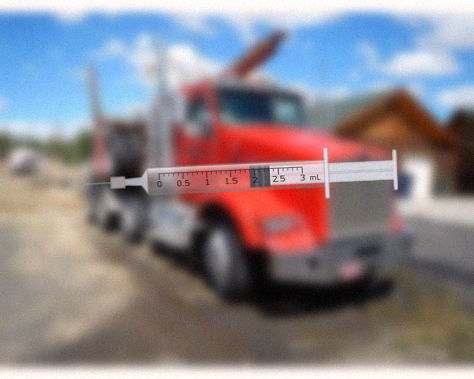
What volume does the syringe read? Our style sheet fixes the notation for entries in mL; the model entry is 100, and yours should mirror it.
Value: 1.9
